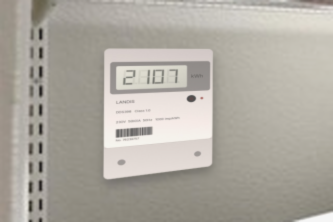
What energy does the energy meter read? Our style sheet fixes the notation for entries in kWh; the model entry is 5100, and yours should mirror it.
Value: 2107
